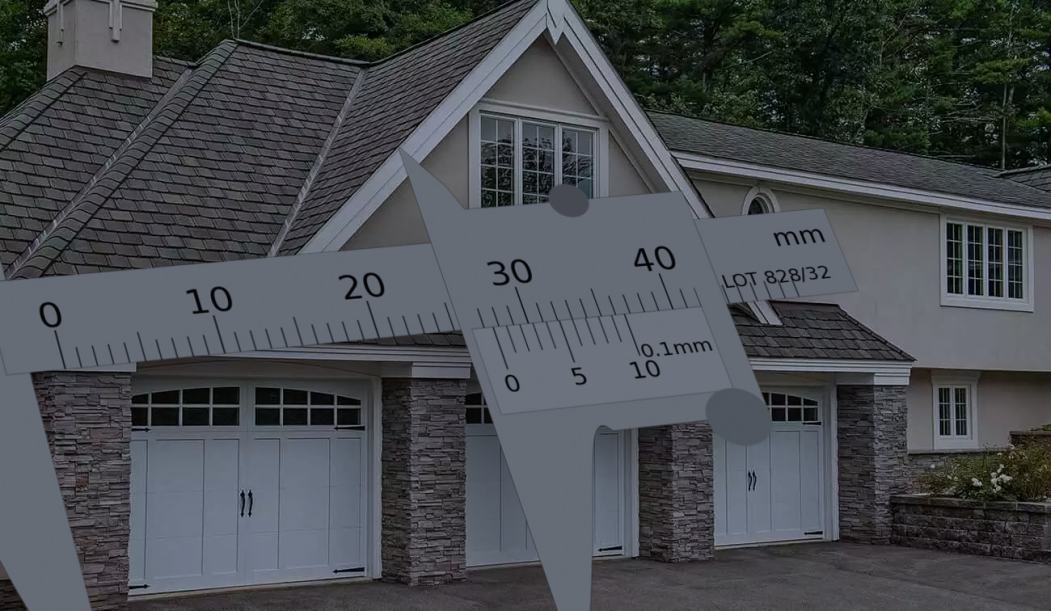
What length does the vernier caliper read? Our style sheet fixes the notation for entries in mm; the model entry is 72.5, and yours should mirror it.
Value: 27.6
